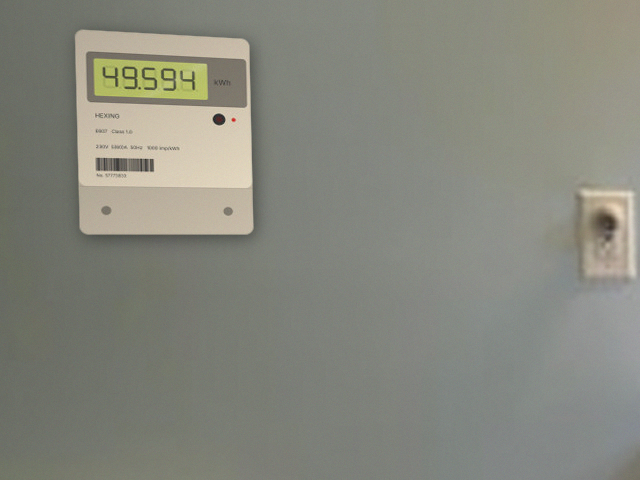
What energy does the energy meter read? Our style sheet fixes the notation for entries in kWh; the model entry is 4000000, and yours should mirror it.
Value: 49.594
